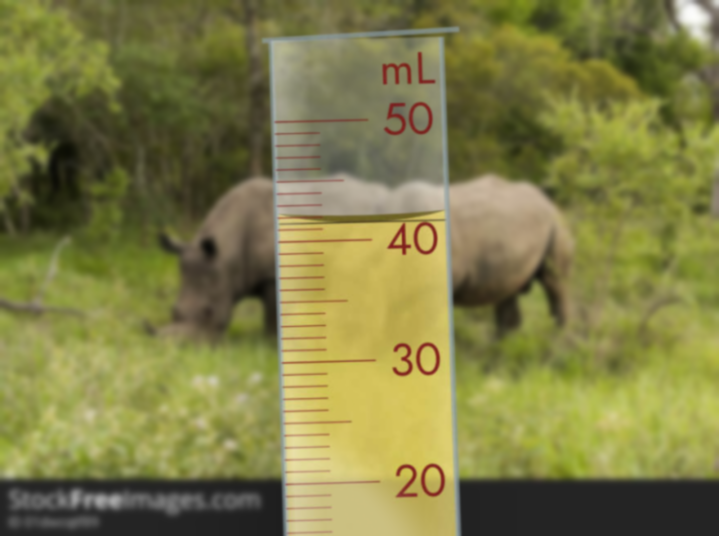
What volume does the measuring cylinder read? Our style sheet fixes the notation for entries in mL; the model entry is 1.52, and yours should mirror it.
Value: 41.5
